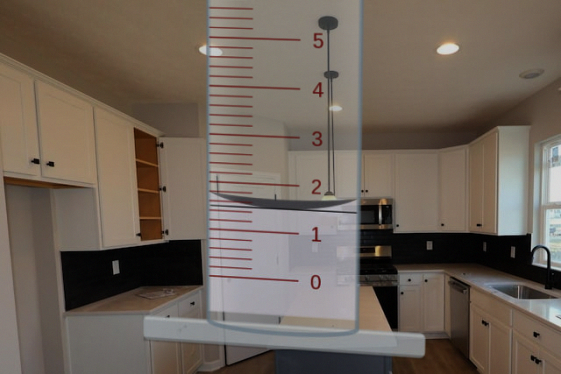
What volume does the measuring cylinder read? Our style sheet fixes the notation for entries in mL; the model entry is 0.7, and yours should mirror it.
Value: 1.5
